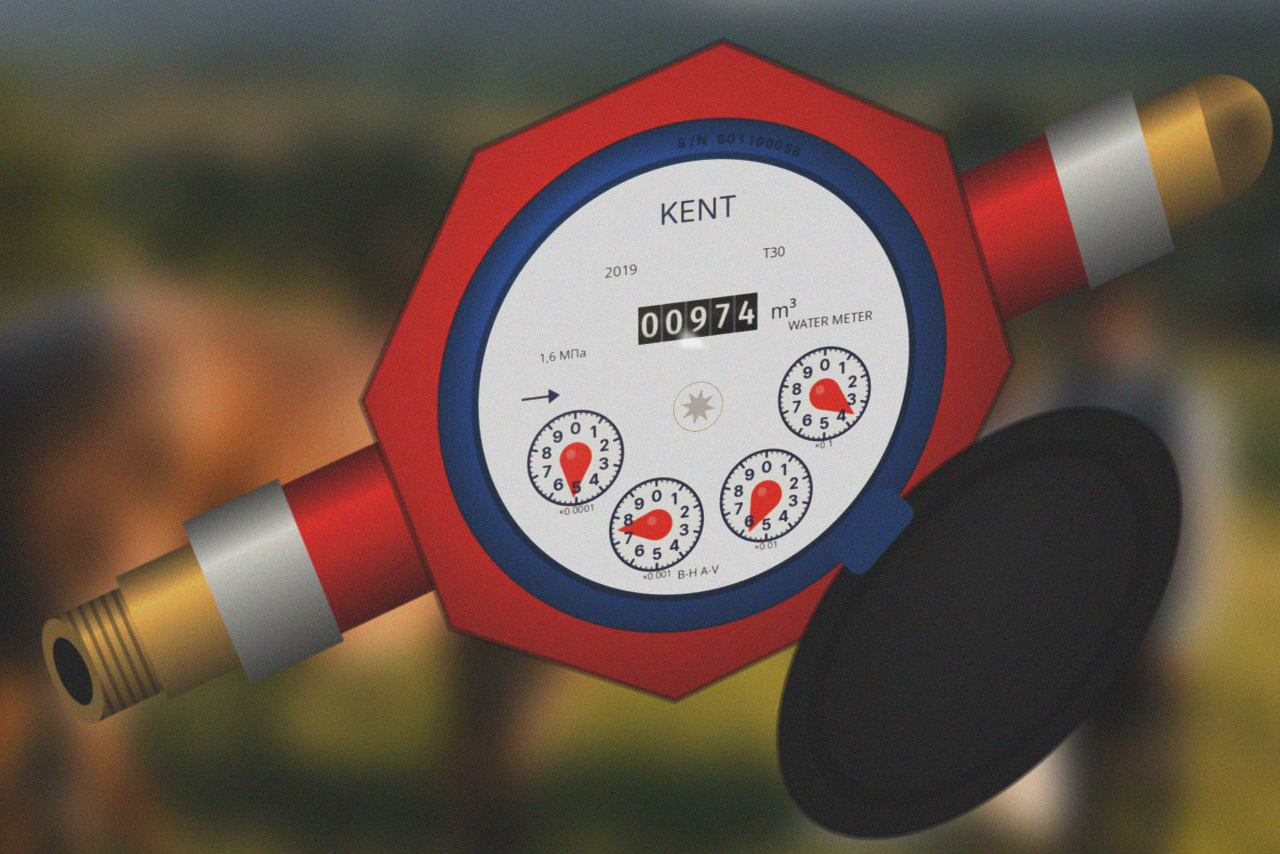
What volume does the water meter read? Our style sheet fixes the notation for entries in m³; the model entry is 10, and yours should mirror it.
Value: 974.3575
